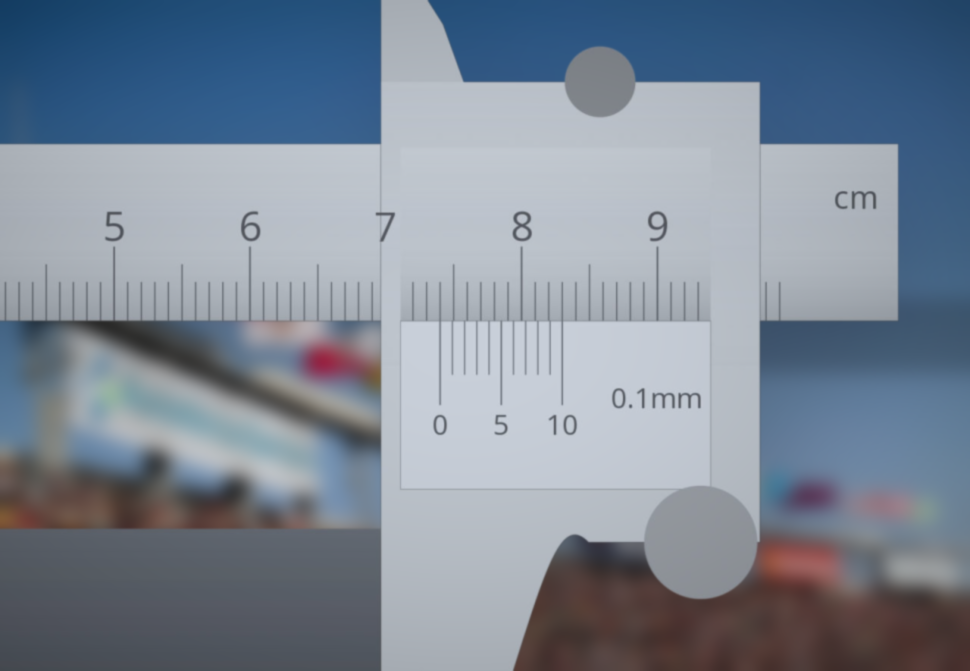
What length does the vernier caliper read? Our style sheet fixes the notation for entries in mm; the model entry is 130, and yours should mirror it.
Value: 74.0
